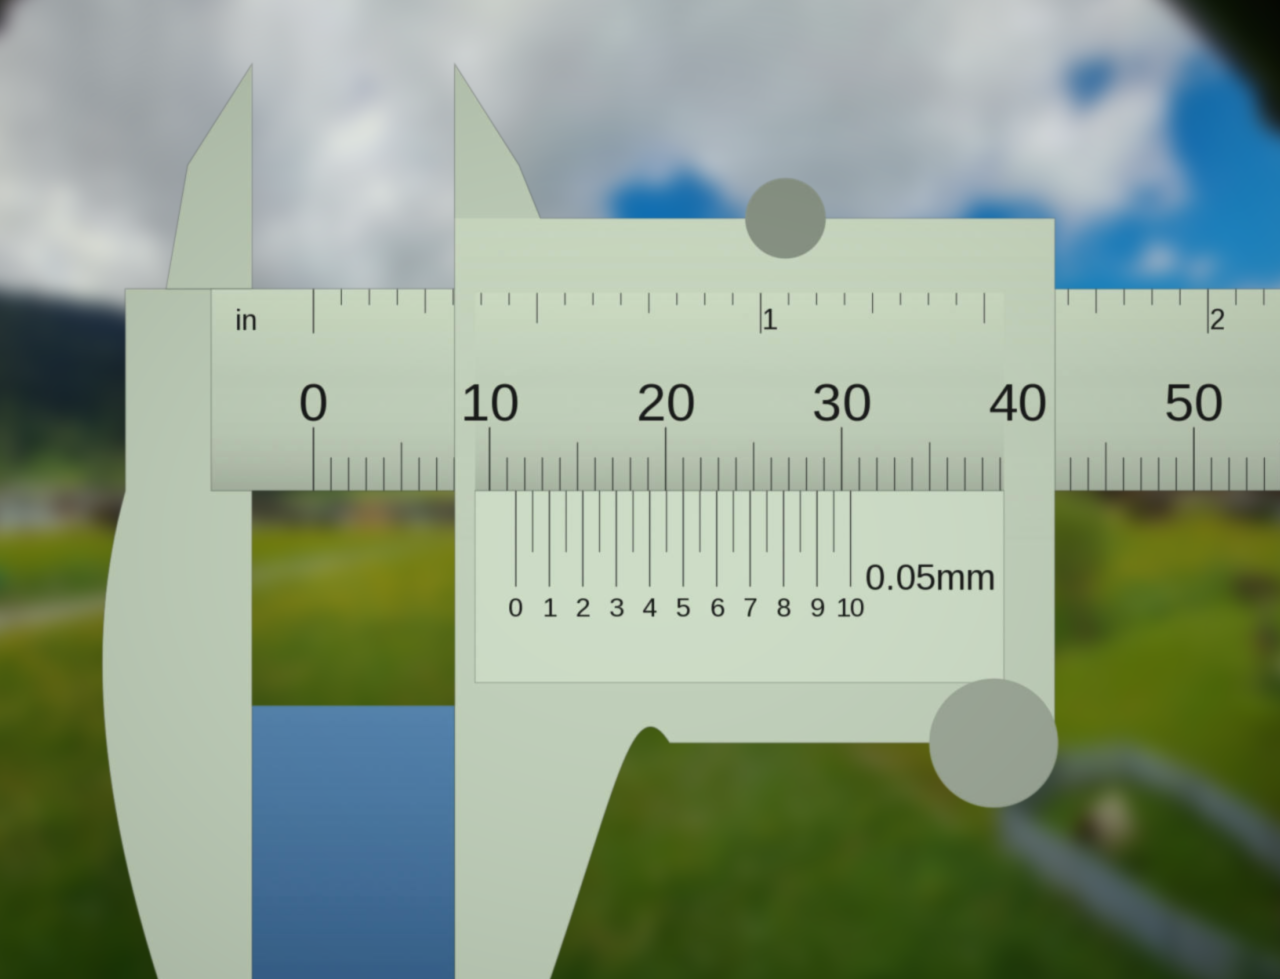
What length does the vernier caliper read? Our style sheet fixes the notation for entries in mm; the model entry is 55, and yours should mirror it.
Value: 11.5
